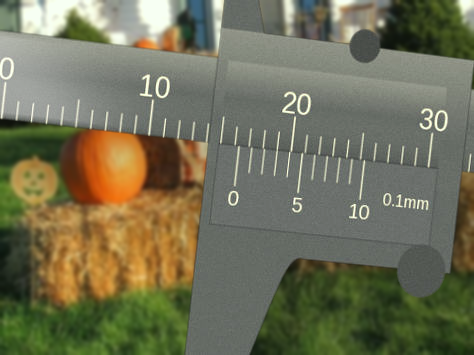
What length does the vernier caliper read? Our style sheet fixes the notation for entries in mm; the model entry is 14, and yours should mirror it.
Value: 16.3
